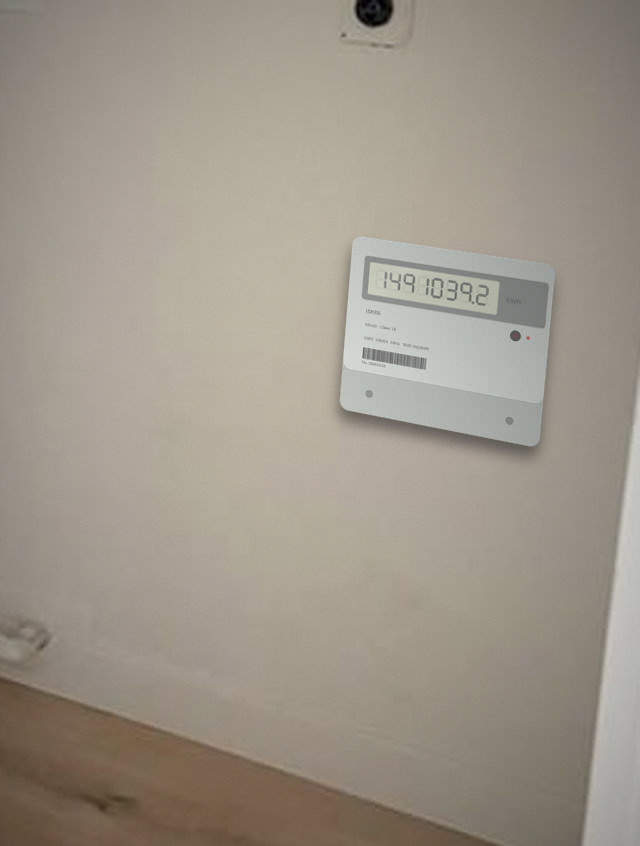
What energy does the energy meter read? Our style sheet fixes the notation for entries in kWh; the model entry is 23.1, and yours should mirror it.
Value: 1491039.2
